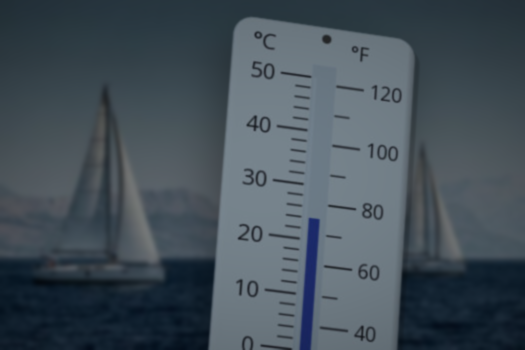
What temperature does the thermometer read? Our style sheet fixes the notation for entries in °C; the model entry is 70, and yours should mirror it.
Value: 24
